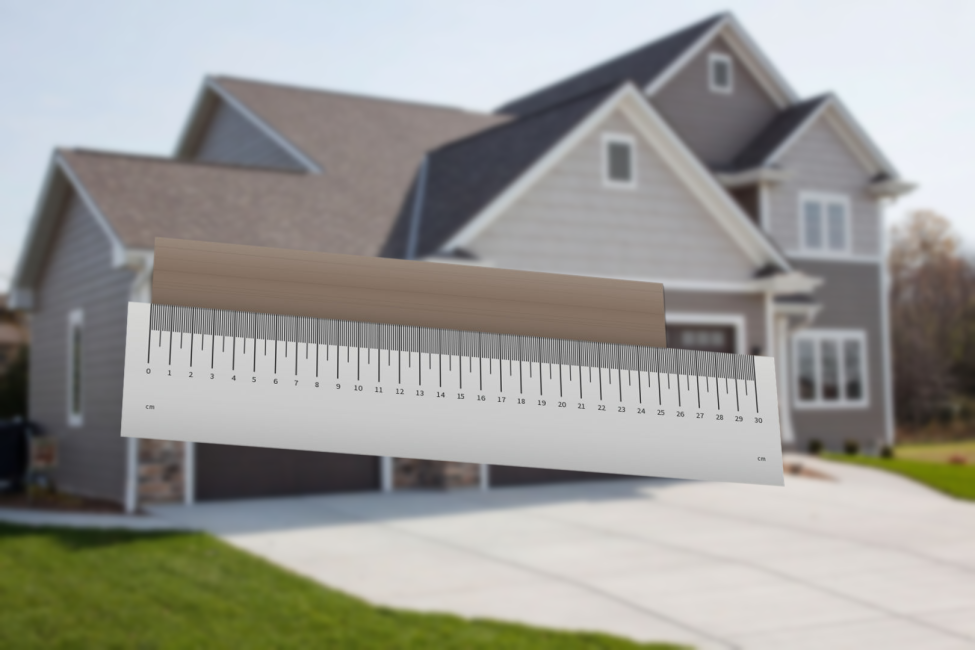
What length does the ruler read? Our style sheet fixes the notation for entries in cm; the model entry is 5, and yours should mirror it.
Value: 25.5
